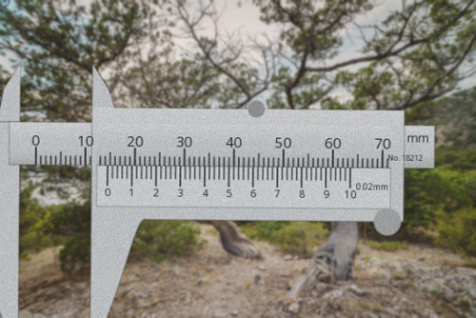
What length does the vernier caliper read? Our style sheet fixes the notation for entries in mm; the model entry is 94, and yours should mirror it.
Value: 14.5
